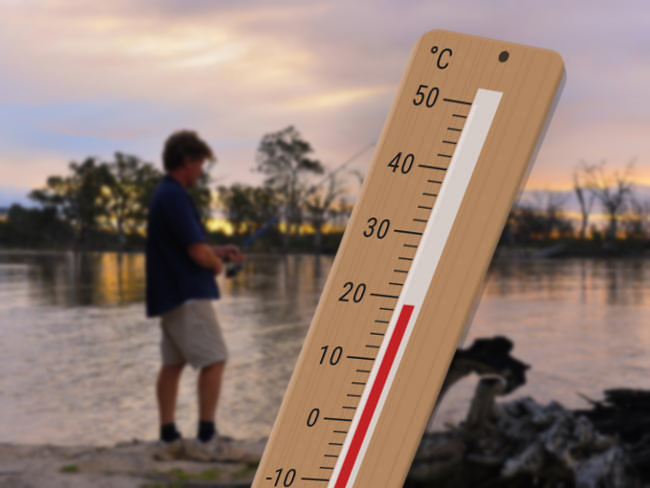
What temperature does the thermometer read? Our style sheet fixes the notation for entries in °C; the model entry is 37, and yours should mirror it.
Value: 19
